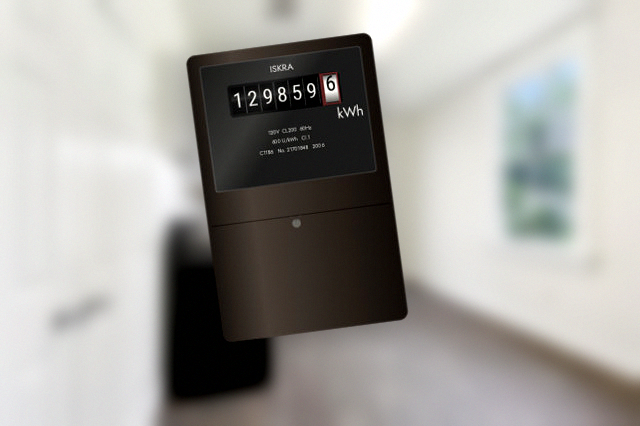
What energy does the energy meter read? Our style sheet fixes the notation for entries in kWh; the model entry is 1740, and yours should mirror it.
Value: 129859.6
